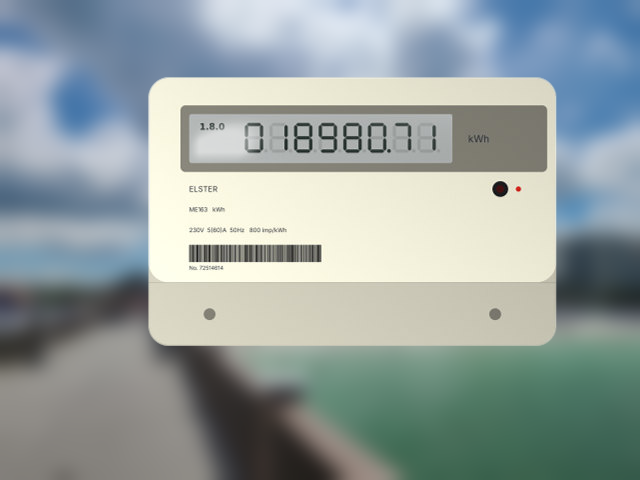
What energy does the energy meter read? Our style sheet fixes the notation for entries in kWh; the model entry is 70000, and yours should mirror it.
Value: 18980.71
